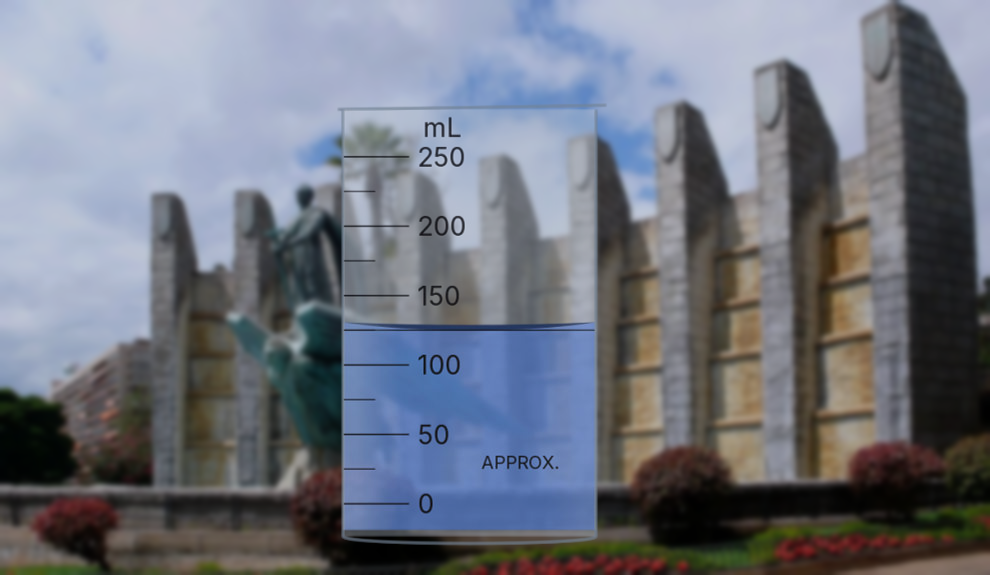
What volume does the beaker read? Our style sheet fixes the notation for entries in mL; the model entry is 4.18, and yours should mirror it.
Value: 125
